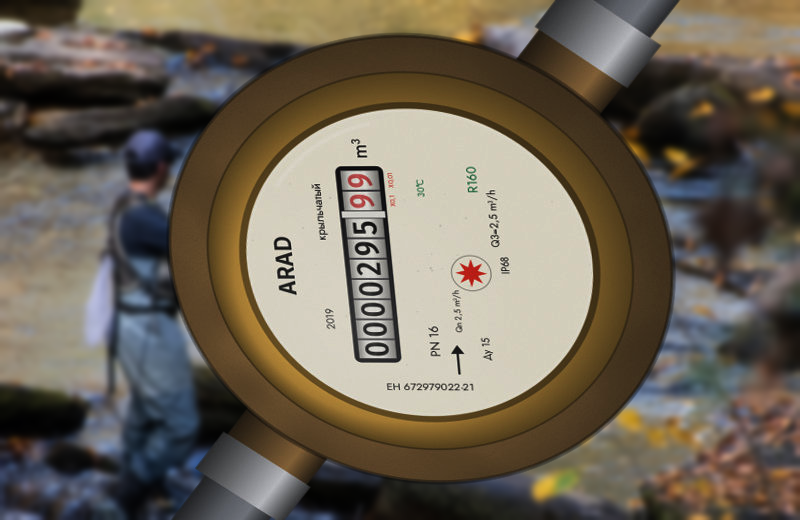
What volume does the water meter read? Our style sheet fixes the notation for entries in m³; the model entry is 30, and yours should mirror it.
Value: 295.99
